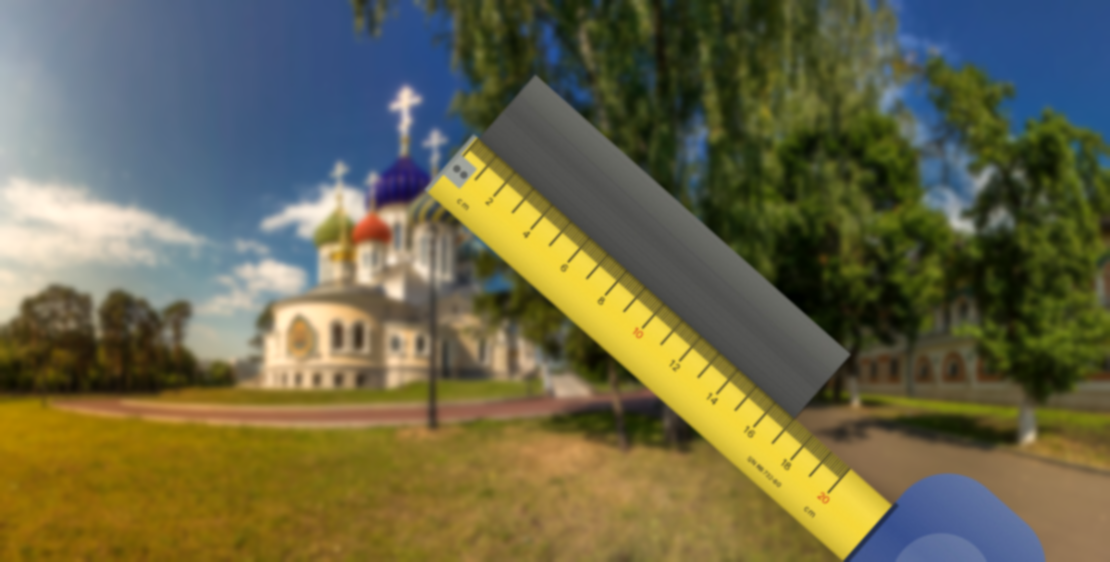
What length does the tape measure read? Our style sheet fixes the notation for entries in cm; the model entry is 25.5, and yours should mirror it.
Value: 17
